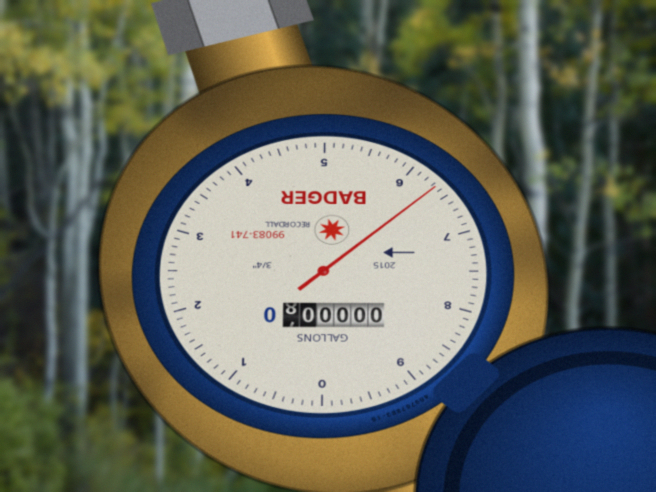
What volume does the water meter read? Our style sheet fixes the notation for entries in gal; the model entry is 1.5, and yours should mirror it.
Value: 76.3
